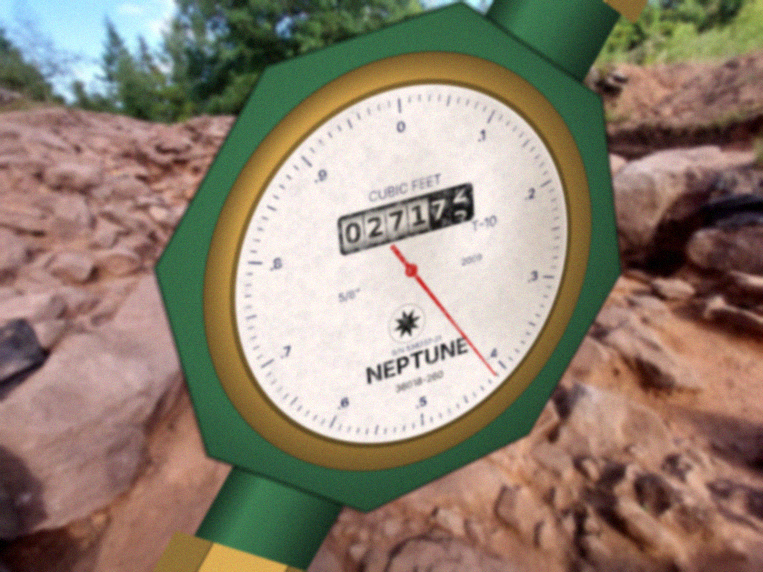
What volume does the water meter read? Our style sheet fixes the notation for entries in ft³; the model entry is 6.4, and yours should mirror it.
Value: 27172.41
